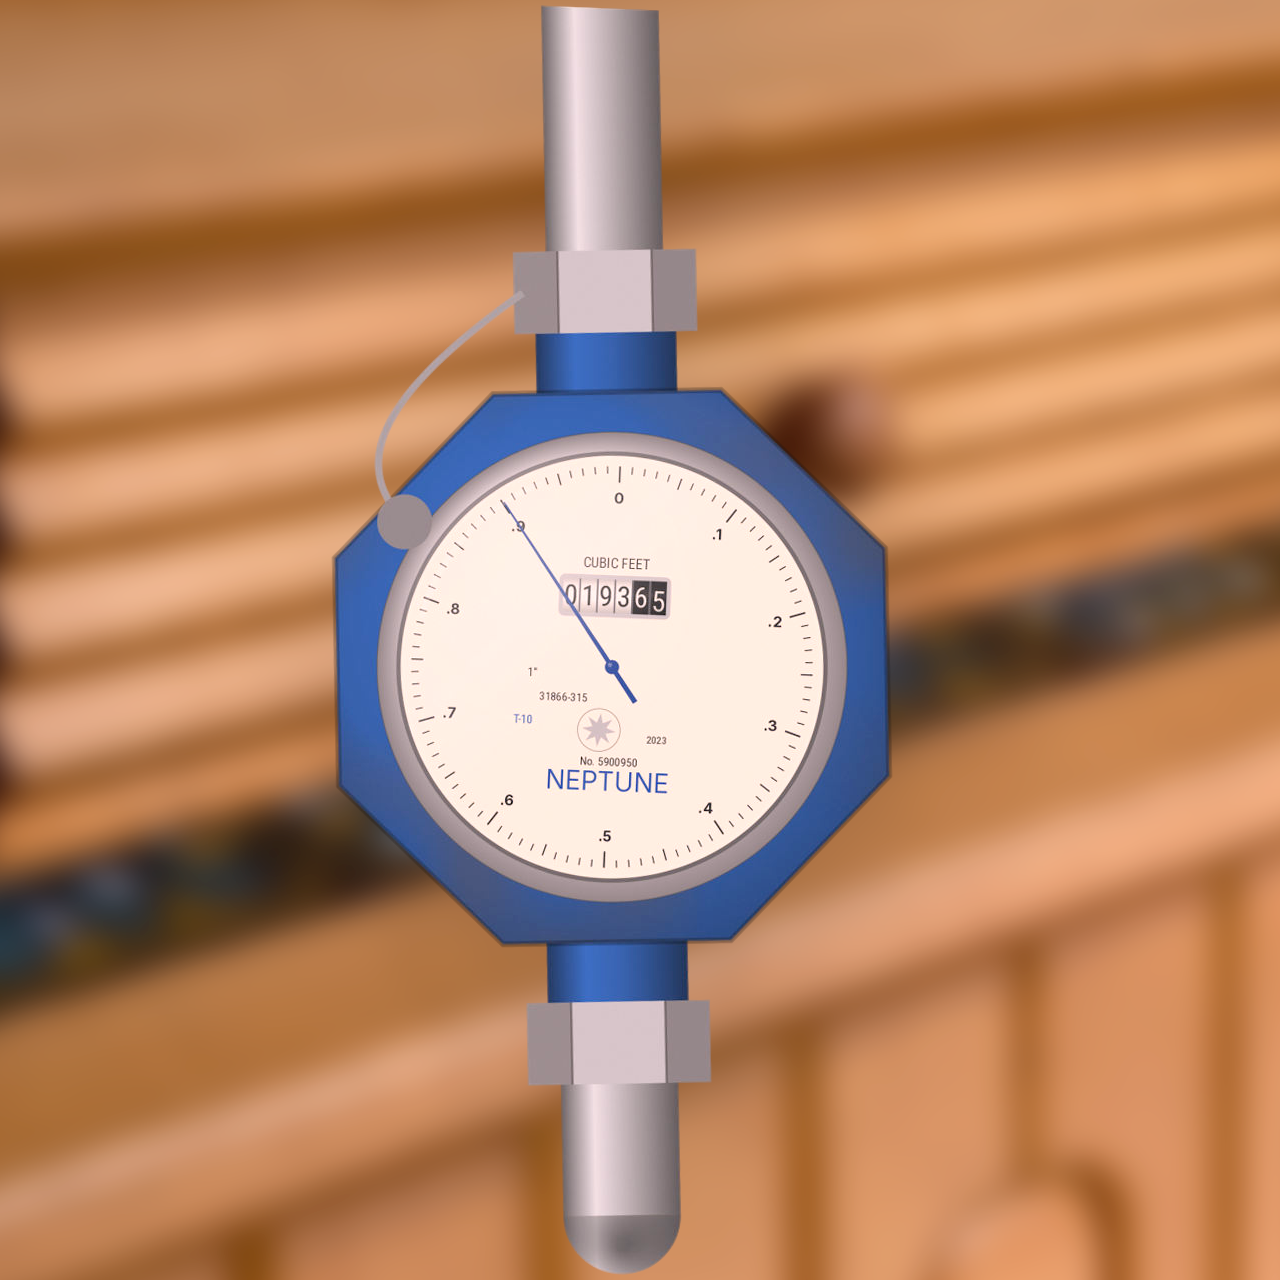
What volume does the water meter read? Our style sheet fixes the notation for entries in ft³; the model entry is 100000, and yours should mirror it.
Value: 19364.90
